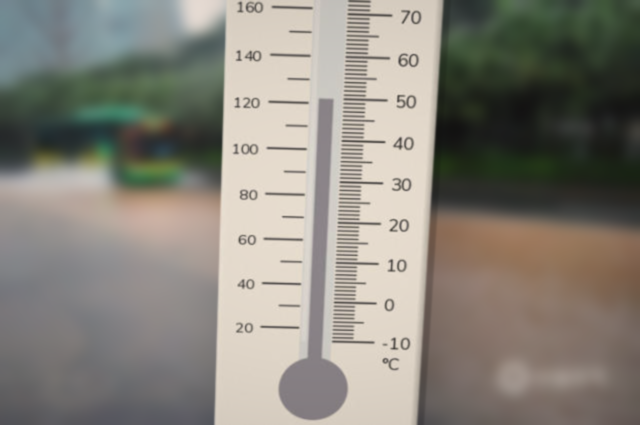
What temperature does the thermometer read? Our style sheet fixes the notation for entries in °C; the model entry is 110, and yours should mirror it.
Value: 50
